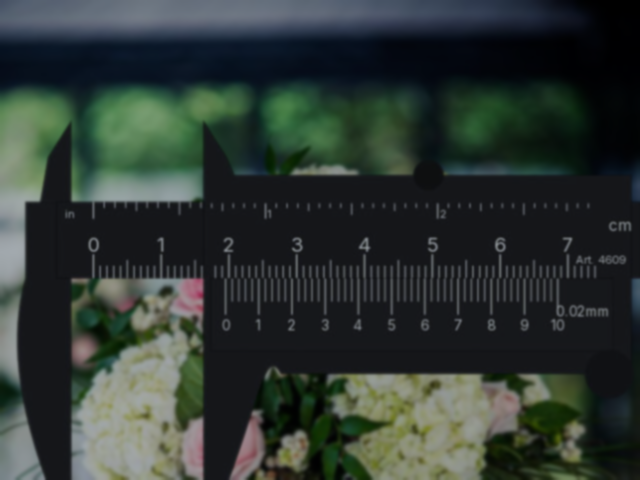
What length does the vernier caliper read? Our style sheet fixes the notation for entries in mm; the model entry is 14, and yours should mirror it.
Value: 19.5
